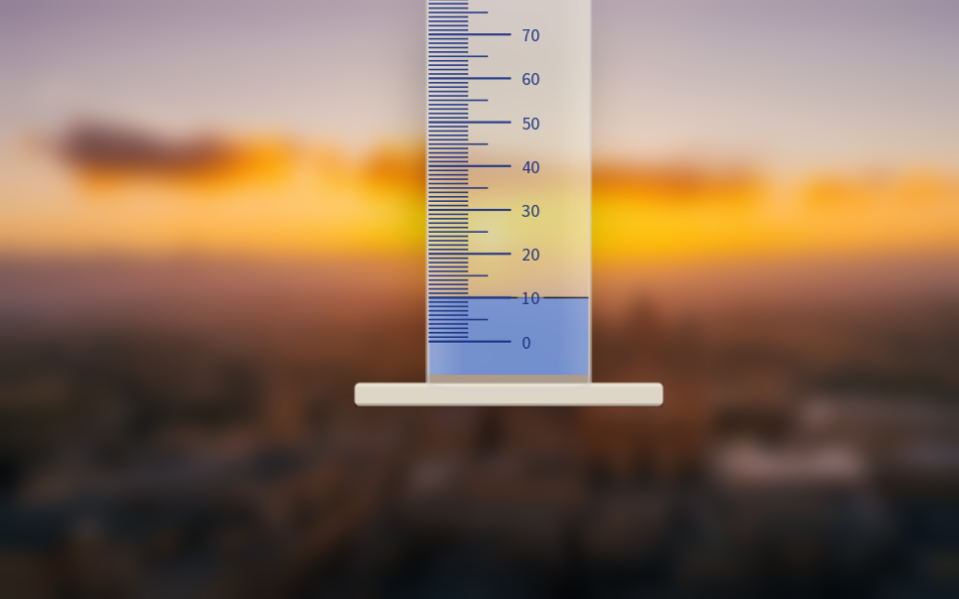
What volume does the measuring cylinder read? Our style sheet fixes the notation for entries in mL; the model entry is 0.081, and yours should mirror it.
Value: 10
